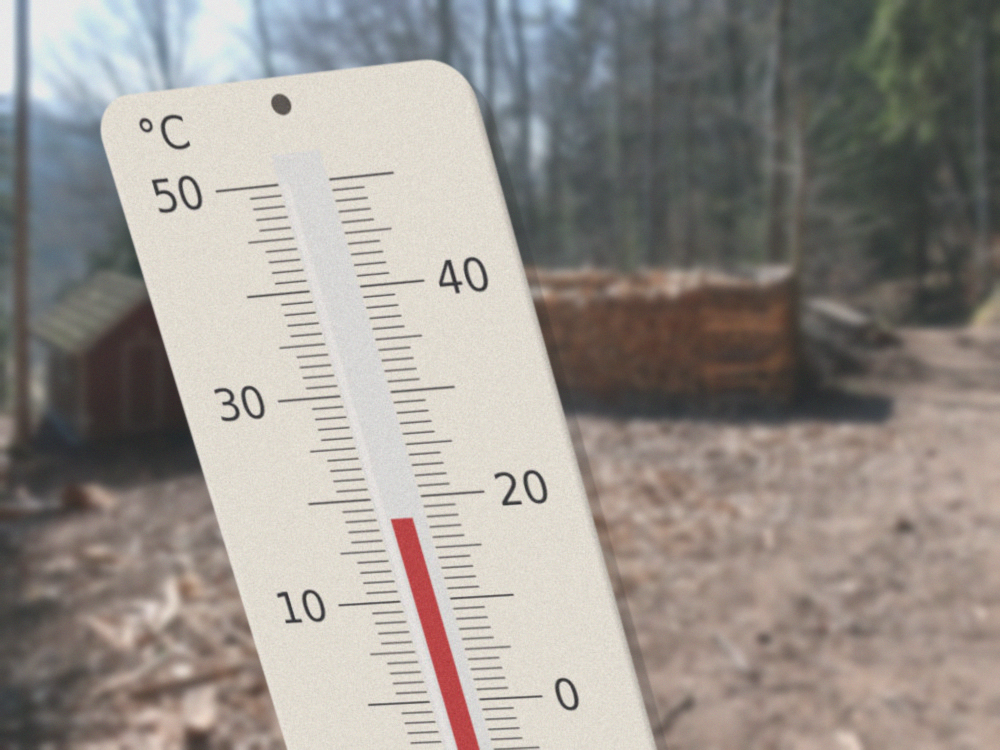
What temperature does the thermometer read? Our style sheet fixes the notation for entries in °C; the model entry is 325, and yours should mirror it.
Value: 18
